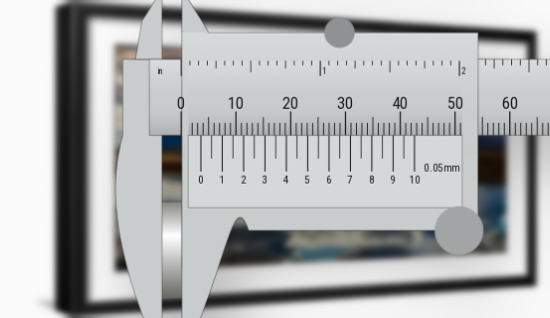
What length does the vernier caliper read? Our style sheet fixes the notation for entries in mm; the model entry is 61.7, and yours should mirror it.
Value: 3.6
